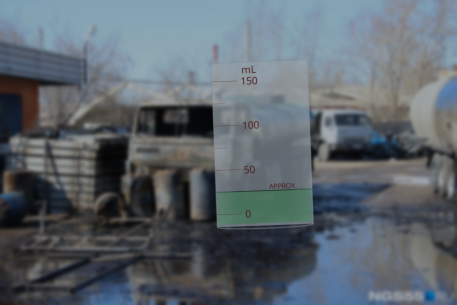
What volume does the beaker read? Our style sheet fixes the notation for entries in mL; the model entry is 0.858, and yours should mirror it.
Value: 25
